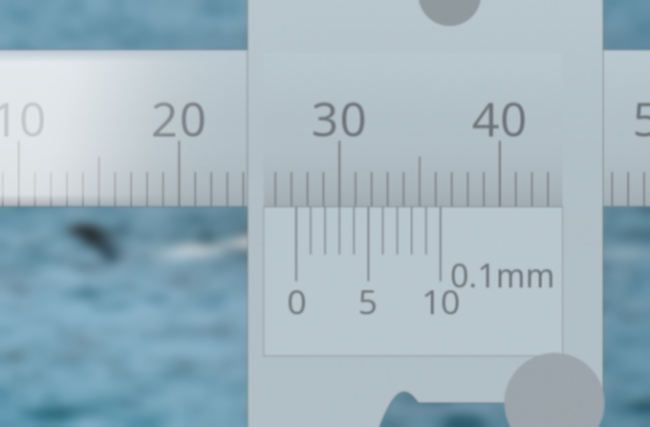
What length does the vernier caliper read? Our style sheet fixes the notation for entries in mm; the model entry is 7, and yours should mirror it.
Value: 27.3
